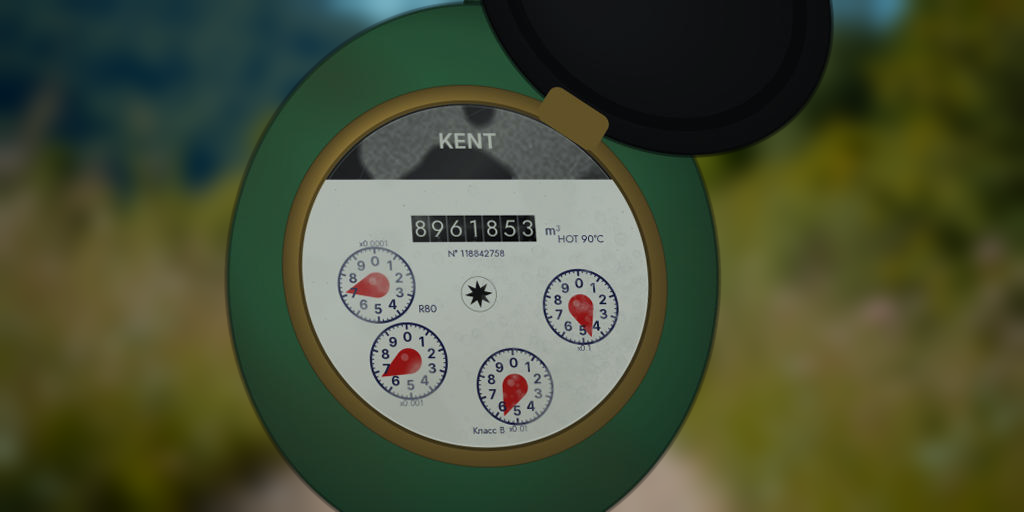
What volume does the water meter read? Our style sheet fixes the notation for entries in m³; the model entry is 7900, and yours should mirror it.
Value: 8961853.4567
